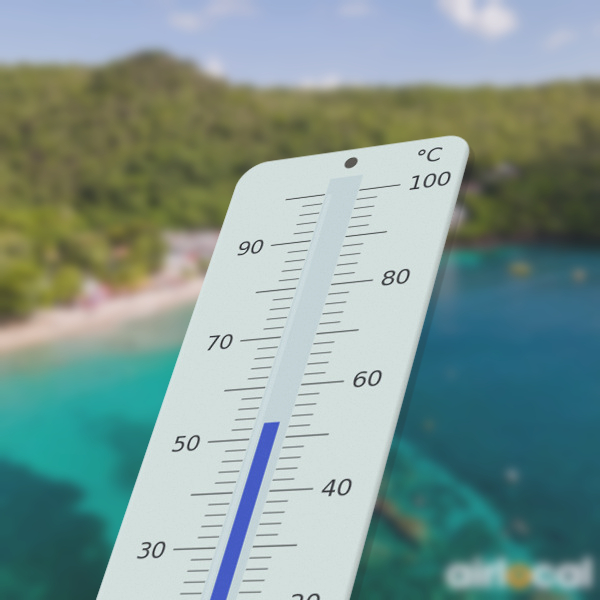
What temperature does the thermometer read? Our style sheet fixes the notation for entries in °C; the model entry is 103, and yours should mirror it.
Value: 53
